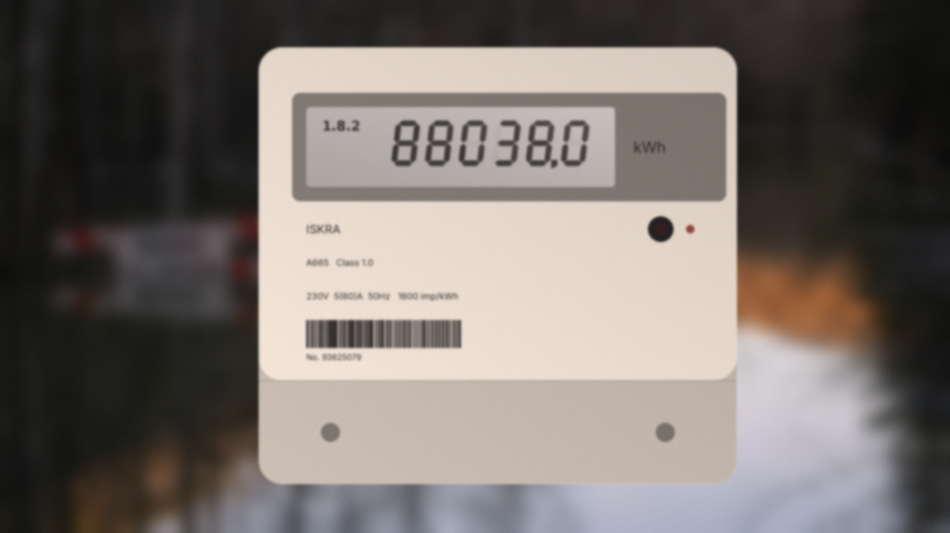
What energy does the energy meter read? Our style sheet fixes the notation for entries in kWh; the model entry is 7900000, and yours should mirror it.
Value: 88038.0
